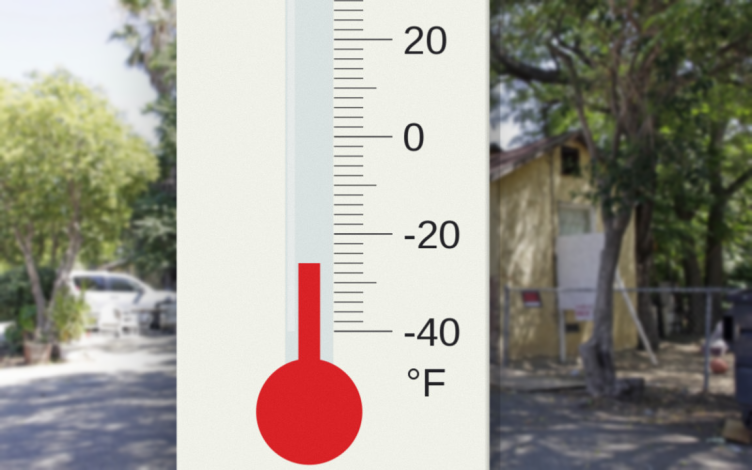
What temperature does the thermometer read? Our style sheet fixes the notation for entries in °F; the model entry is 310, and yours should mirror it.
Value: -26
